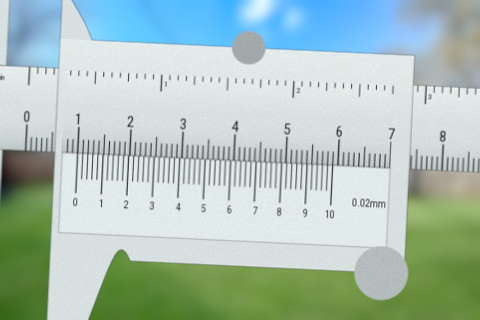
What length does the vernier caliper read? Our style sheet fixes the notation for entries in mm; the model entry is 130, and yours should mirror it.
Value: 10.0
